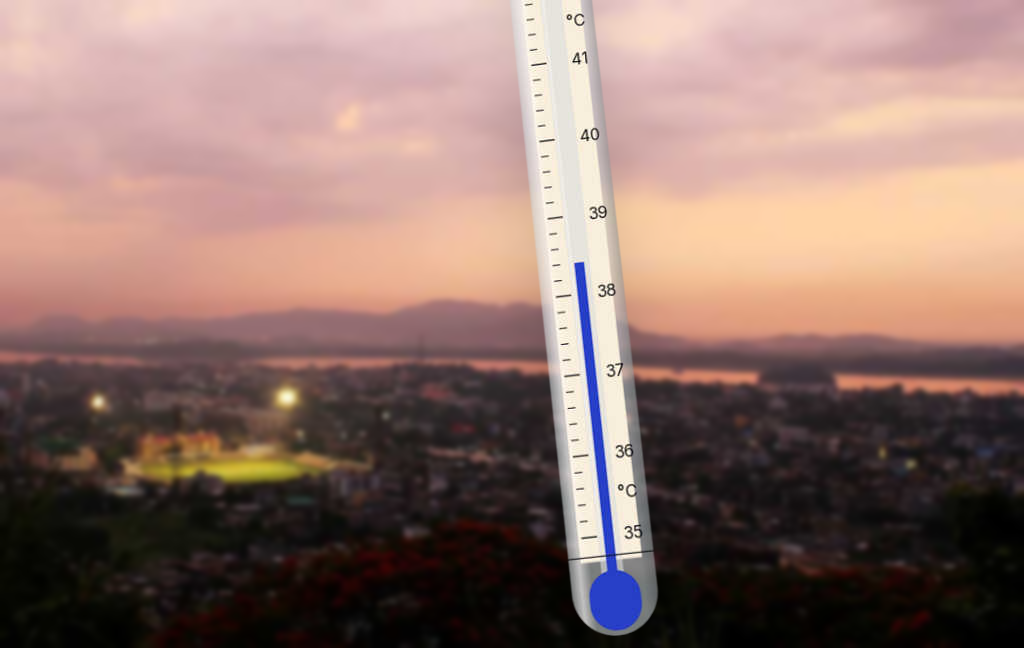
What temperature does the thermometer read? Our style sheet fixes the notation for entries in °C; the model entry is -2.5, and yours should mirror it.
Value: 38.4
